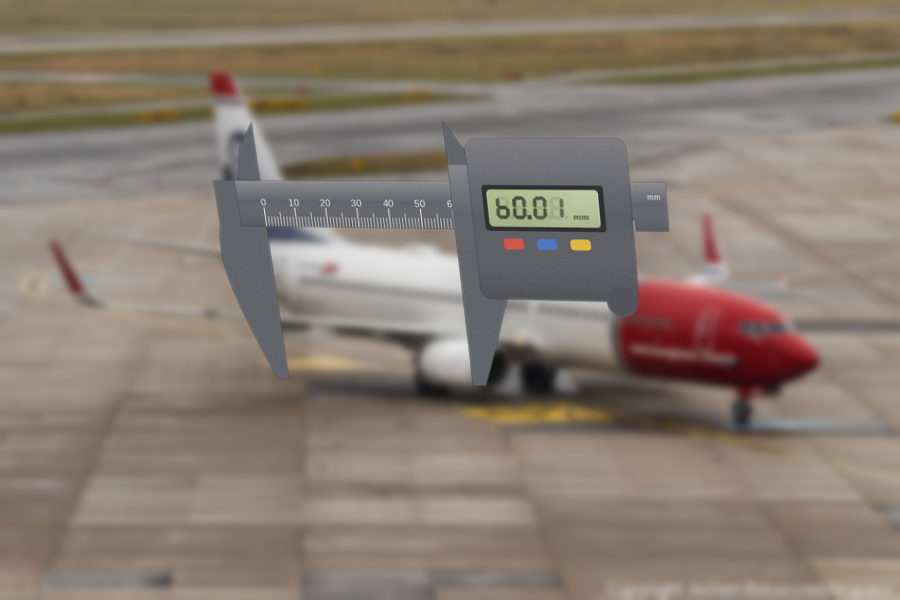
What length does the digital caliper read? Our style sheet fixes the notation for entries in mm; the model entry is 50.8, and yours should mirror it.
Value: 60.01
